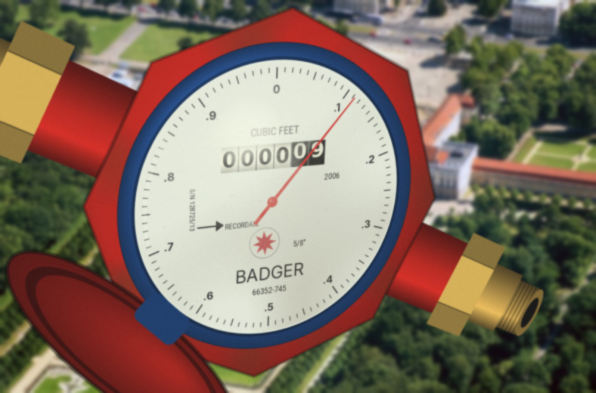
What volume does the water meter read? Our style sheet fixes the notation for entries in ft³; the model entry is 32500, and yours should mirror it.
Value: 9.11
